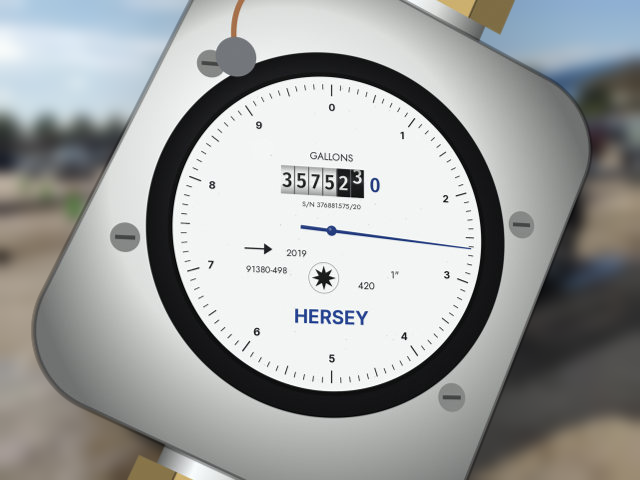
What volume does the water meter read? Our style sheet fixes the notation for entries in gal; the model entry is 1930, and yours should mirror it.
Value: 3575232.6
